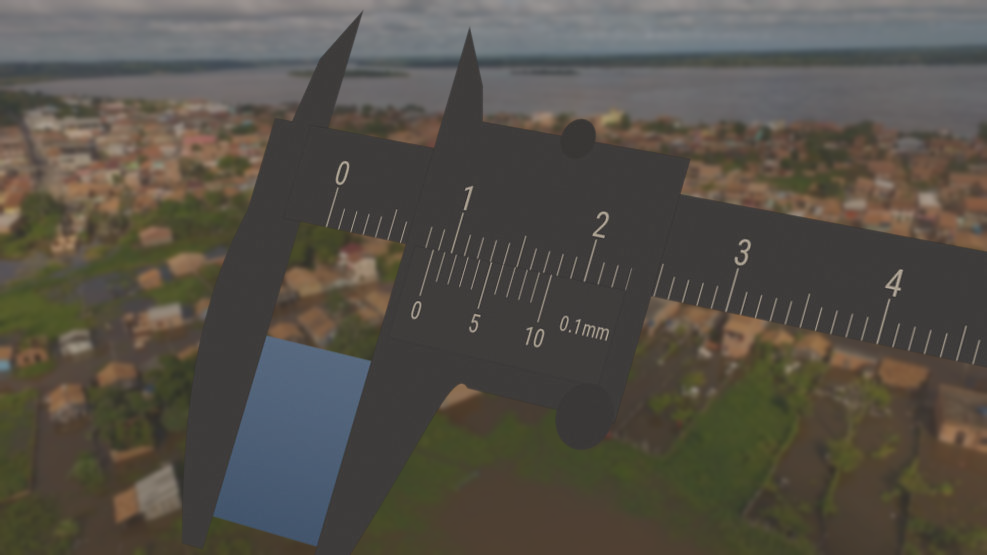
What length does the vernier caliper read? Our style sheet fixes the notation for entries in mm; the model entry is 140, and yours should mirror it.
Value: 8.6
